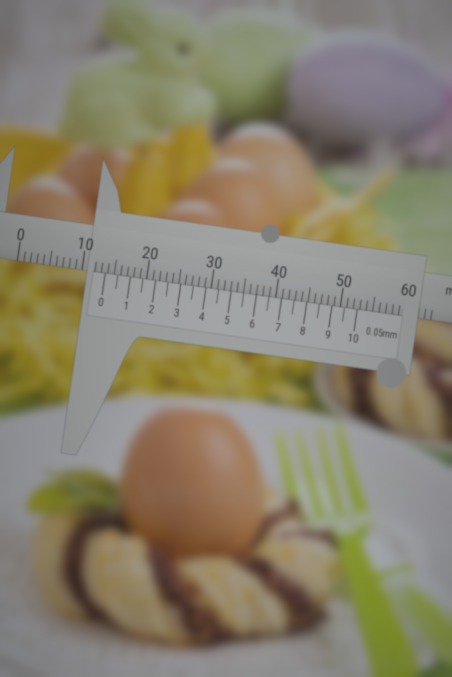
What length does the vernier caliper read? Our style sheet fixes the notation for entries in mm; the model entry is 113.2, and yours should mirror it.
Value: 13.6
